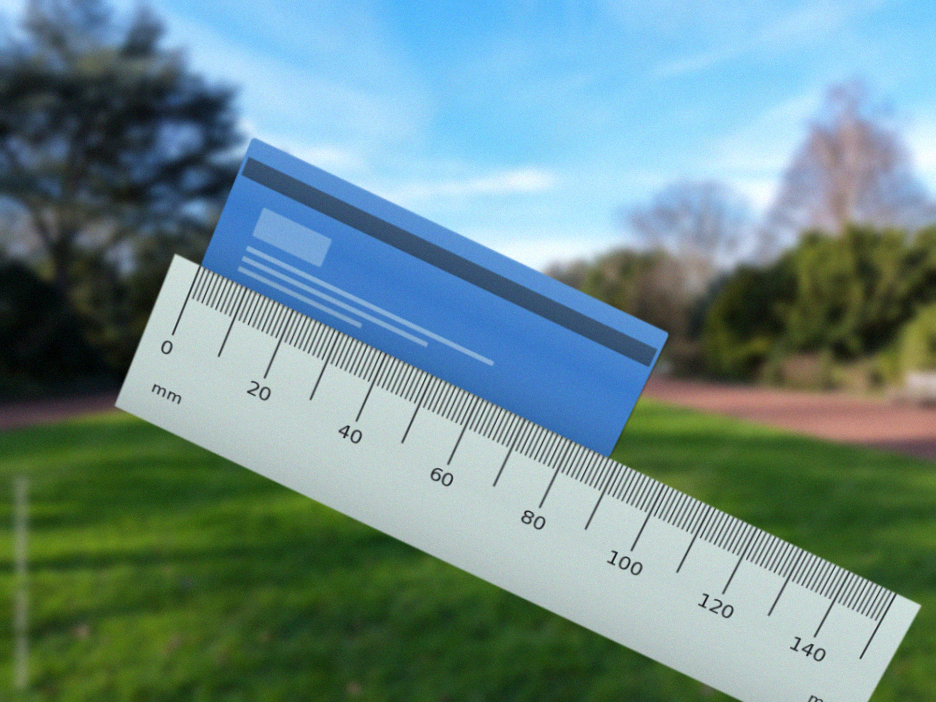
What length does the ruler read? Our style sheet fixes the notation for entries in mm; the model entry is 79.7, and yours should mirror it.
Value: 88
